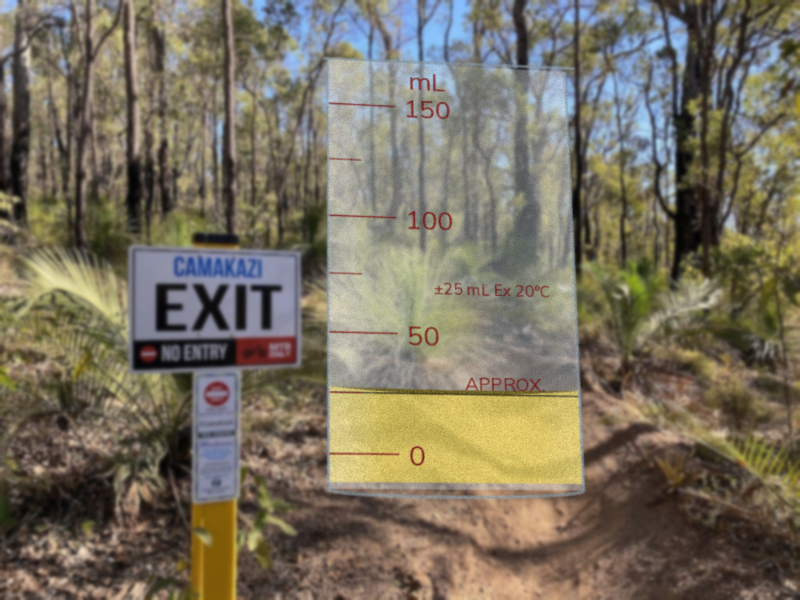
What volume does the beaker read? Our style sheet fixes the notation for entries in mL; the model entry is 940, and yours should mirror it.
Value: 25
